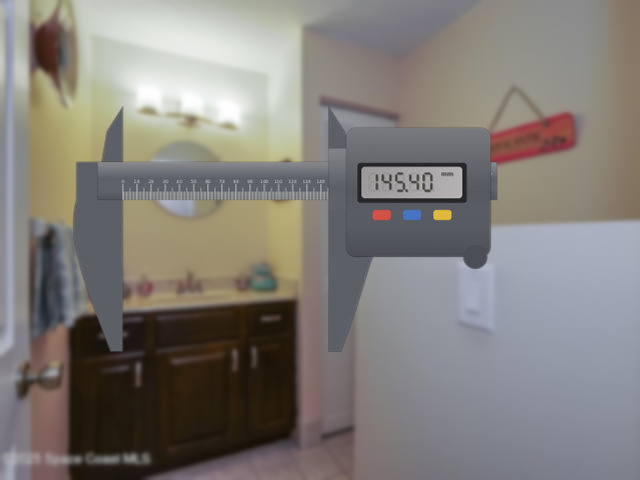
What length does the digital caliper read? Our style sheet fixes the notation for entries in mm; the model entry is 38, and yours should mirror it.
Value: 145.40
